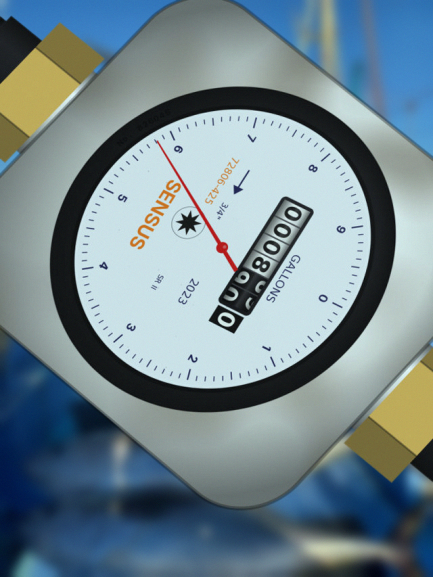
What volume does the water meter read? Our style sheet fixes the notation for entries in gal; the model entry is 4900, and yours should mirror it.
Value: 8895.8
